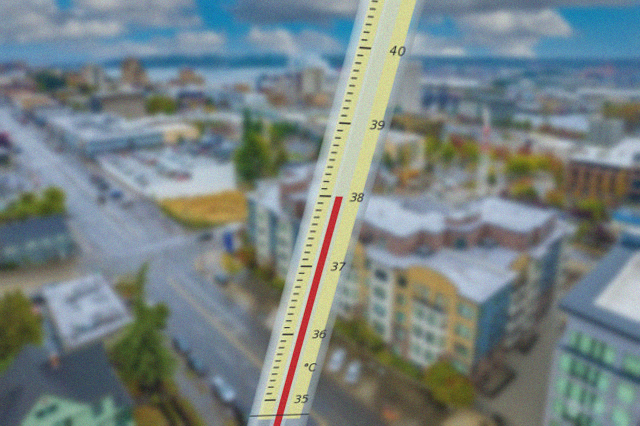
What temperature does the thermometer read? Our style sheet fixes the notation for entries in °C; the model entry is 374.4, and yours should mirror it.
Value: 38
